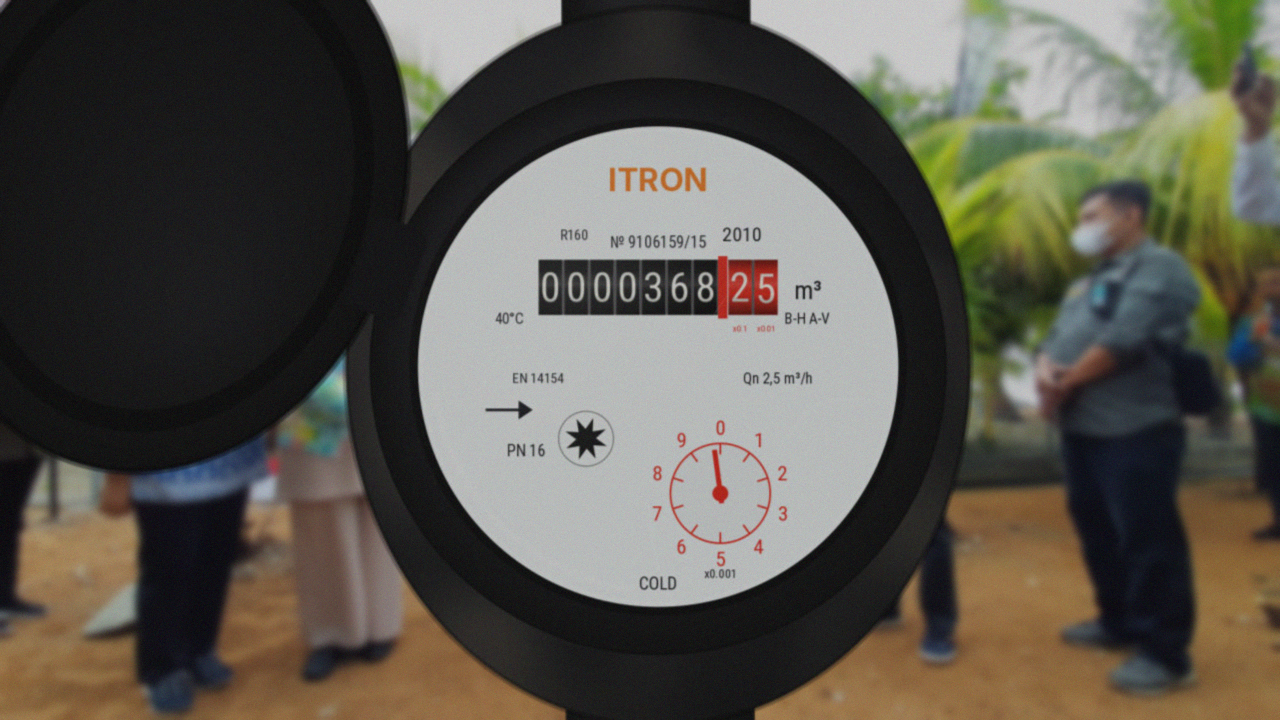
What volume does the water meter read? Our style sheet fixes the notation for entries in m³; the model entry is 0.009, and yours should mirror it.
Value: 368.249
